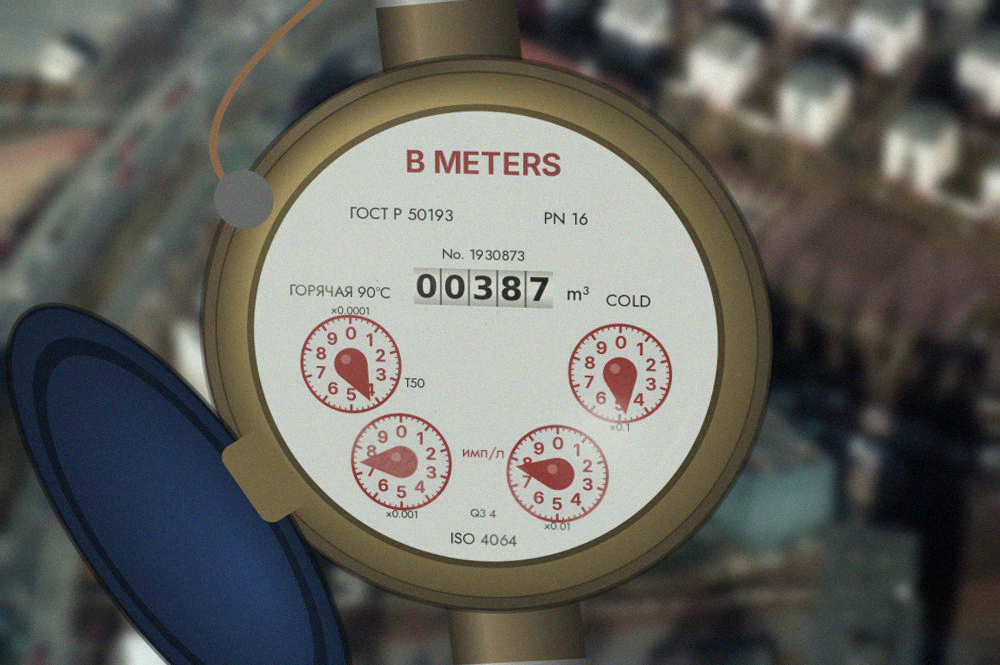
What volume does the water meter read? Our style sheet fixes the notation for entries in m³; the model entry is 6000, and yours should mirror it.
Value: 387.4774
